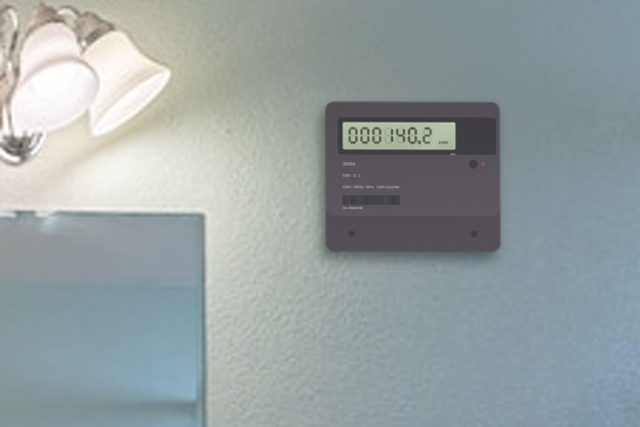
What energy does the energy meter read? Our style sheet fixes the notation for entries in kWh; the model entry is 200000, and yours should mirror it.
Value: 140.2
